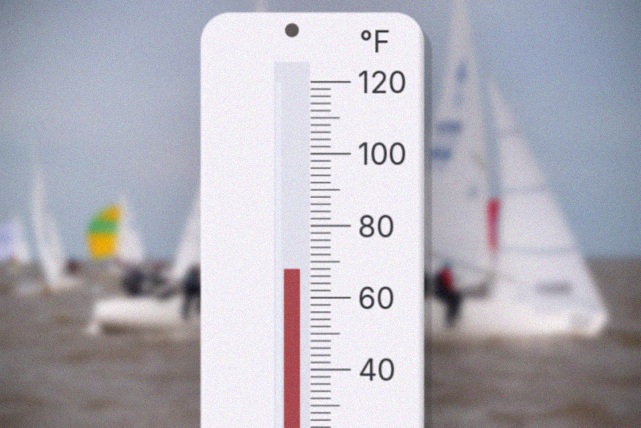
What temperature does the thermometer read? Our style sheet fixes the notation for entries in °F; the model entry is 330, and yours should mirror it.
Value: 68
